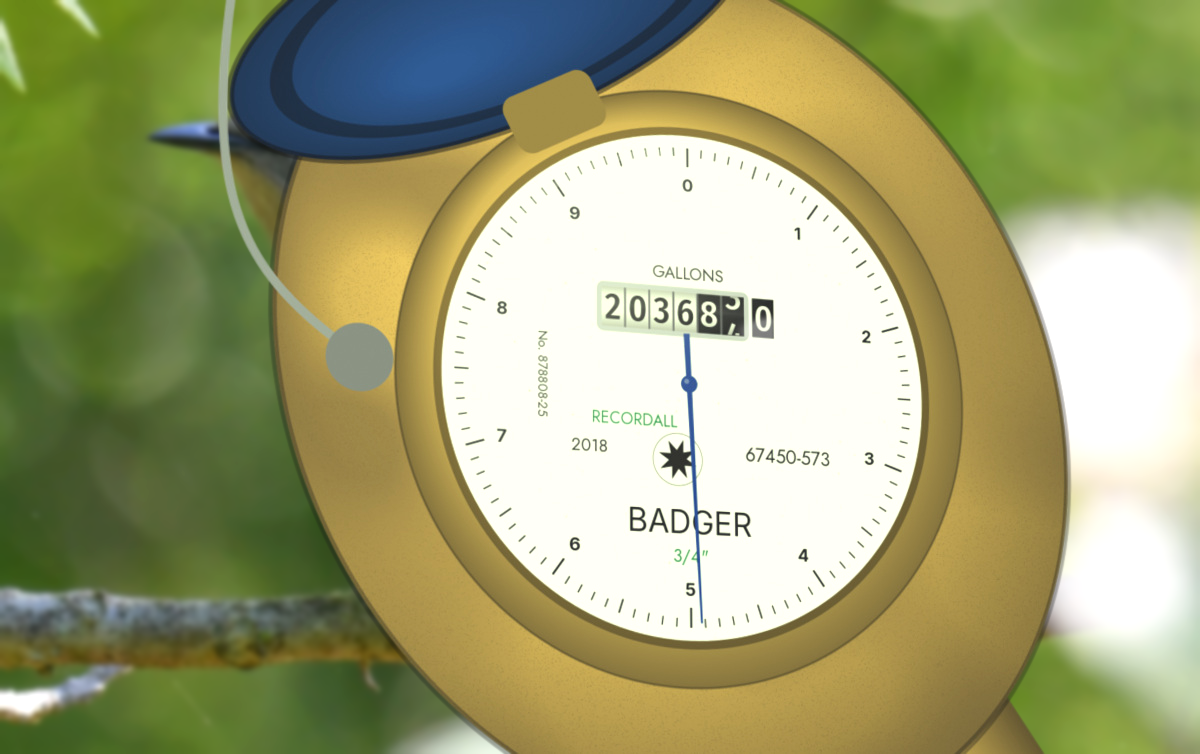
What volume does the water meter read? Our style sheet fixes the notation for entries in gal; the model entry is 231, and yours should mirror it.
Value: 2036834.9
